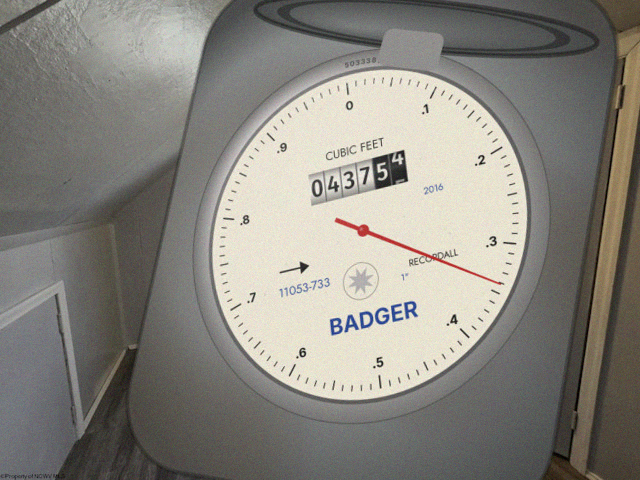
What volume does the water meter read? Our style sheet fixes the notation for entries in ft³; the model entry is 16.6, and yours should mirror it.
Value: 43754.34
